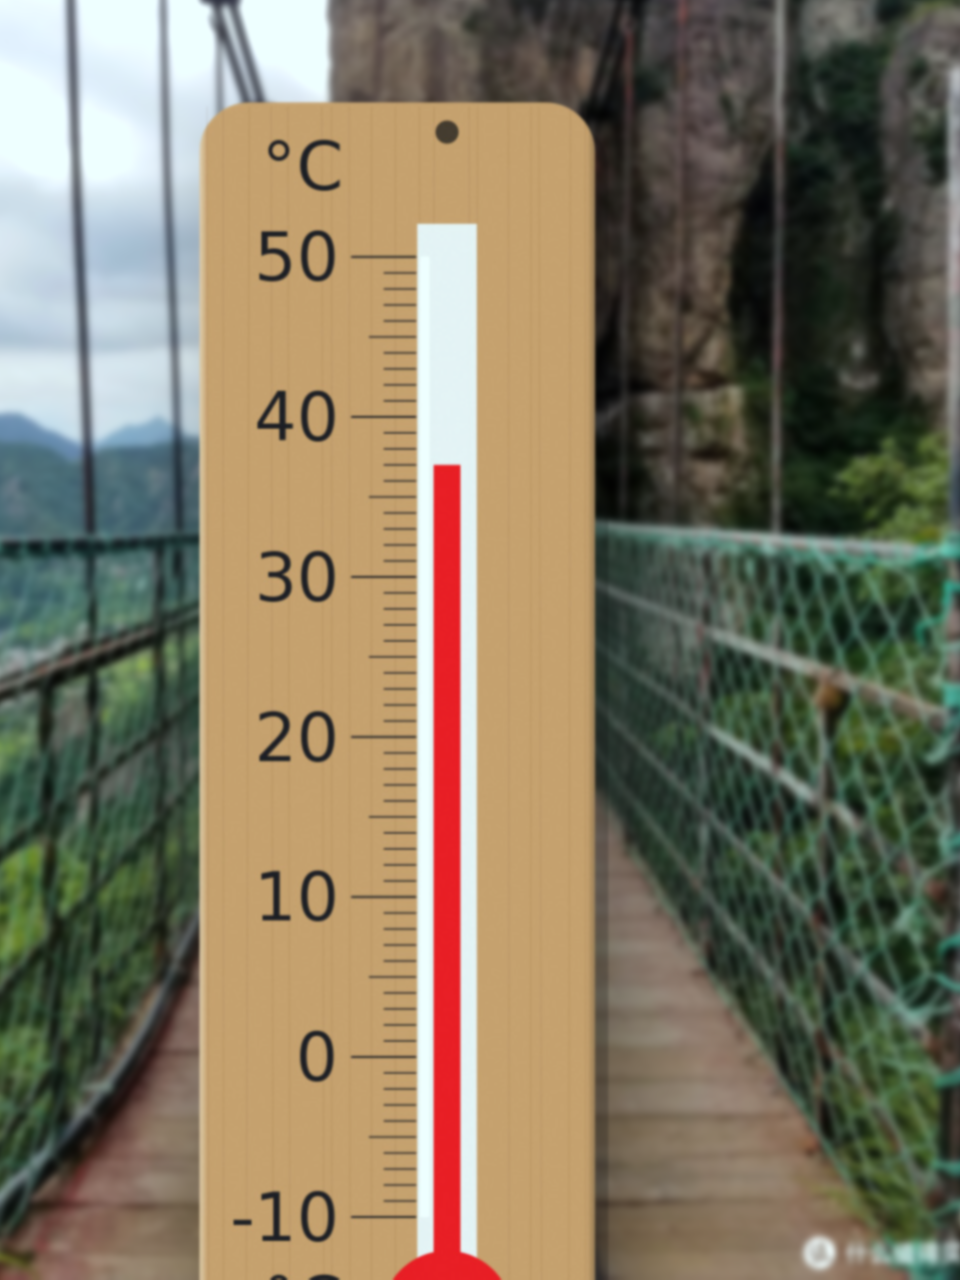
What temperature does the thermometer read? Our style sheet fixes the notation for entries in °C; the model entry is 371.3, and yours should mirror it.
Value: 37
